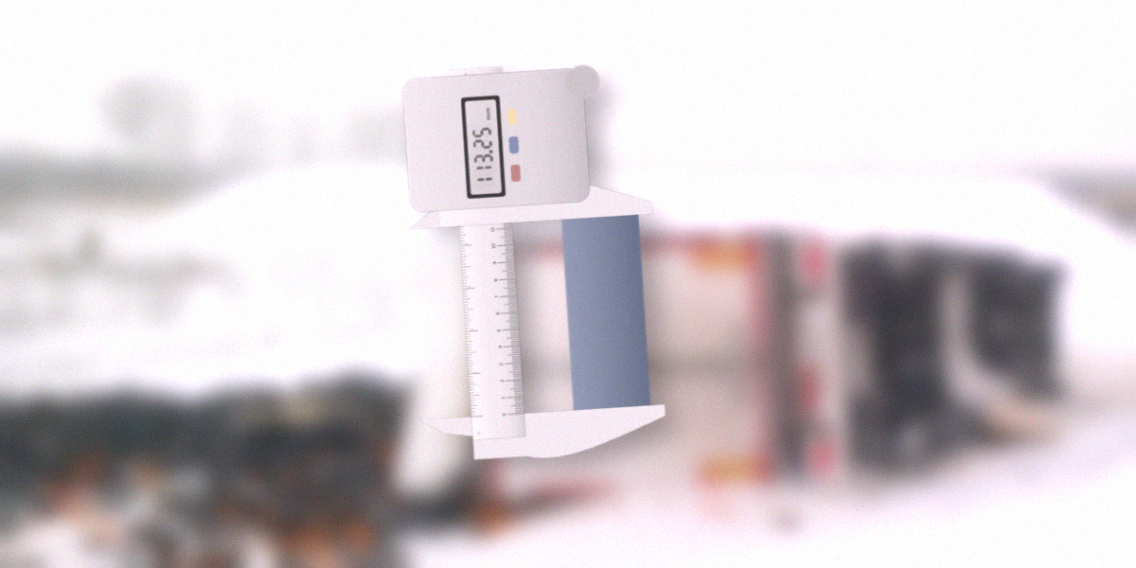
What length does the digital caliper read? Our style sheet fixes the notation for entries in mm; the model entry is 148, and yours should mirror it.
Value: 113.25
